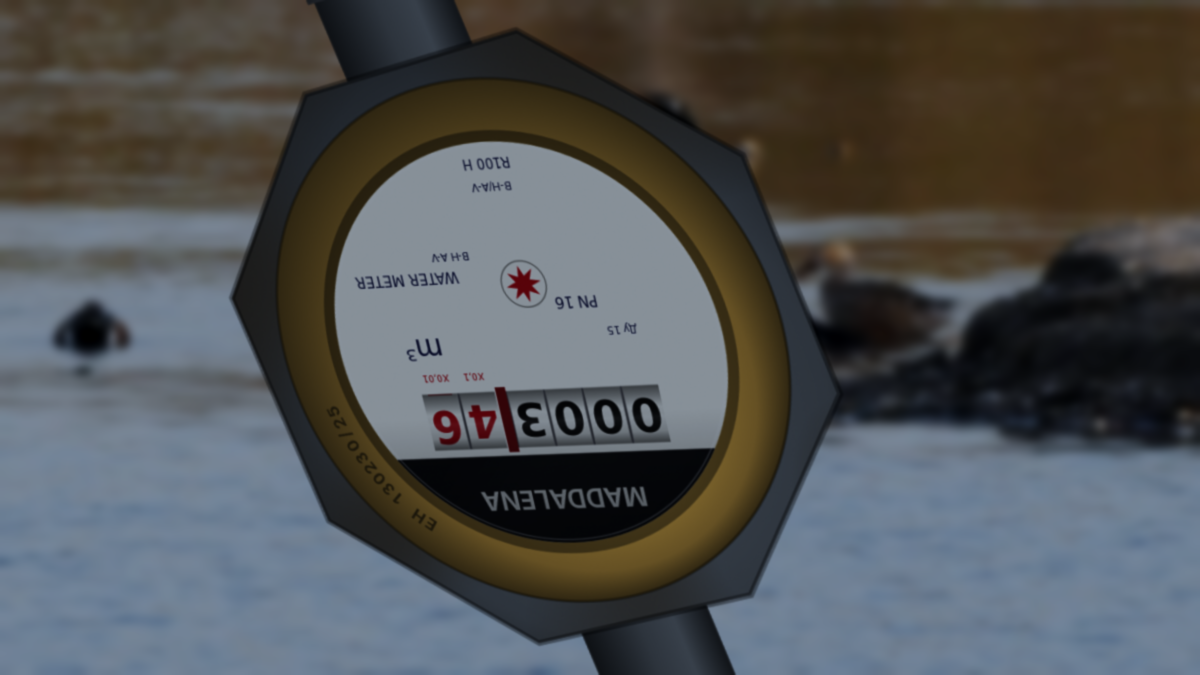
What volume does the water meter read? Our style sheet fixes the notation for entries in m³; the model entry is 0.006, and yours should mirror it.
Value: 3.46
